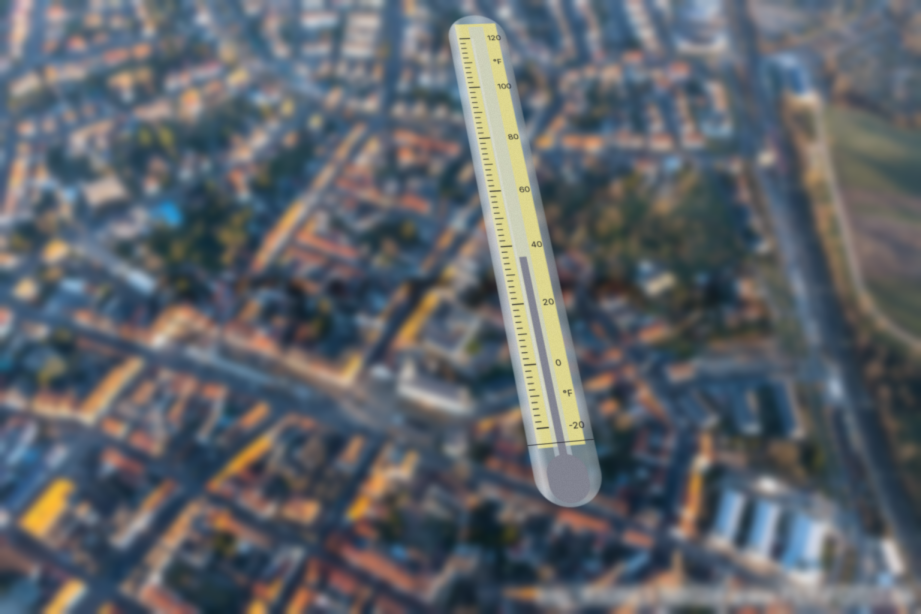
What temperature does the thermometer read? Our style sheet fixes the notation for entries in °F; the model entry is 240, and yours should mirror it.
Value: 36
